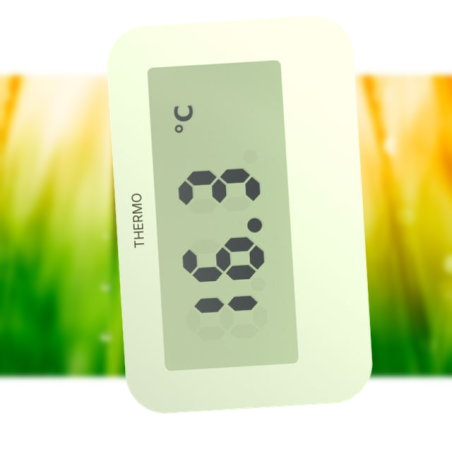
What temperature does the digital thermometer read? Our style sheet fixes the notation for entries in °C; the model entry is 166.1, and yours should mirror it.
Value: 16.3
